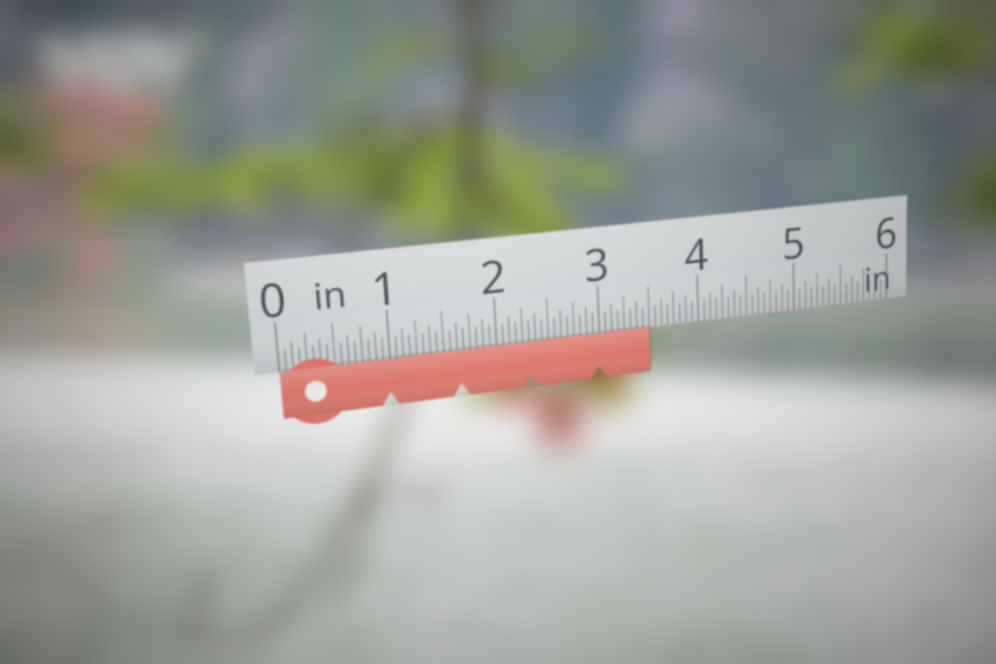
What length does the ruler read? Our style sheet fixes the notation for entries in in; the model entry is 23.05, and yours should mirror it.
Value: 3.5
